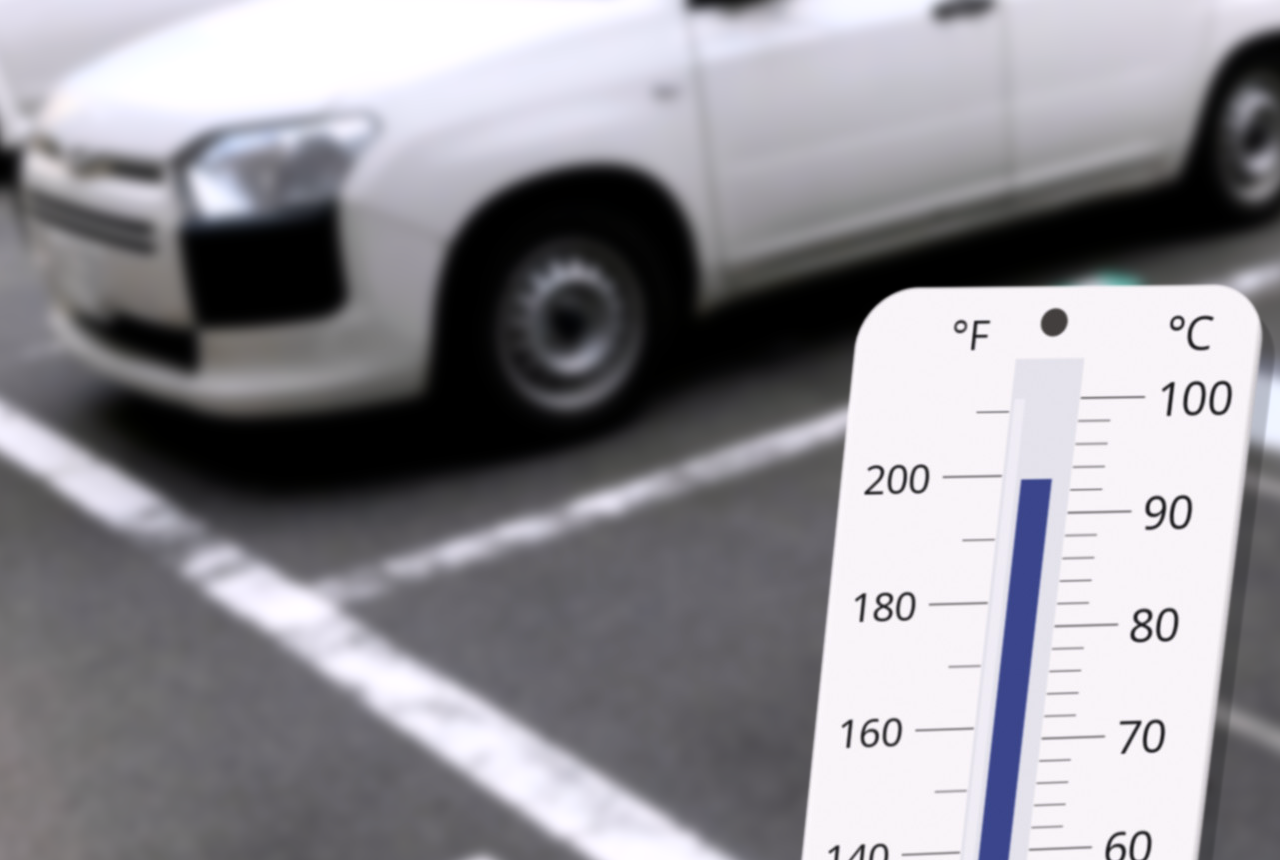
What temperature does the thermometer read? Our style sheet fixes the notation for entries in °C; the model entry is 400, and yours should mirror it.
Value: 93
